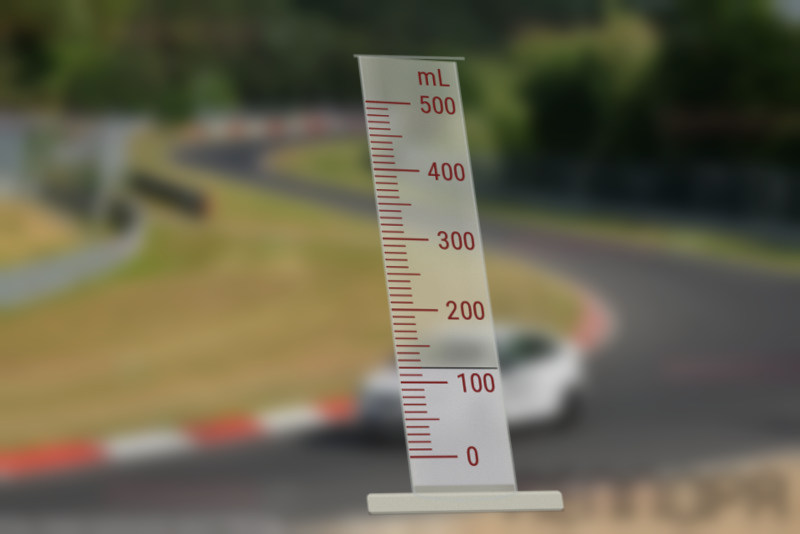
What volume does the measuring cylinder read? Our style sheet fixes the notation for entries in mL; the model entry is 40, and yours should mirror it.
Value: 120
